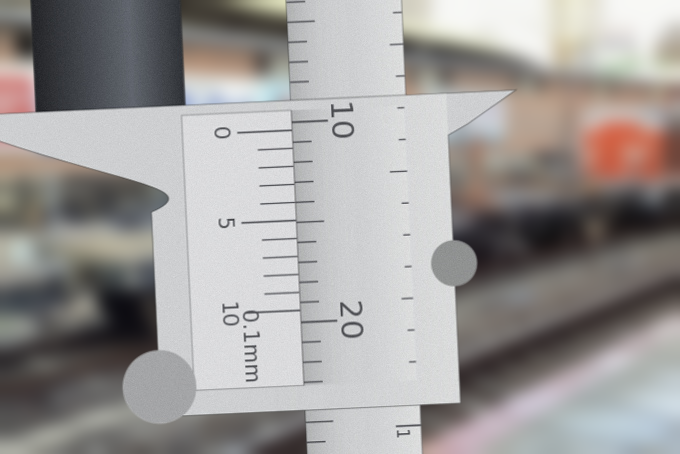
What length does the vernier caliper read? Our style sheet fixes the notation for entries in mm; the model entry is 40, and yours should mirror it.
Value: 10.4
